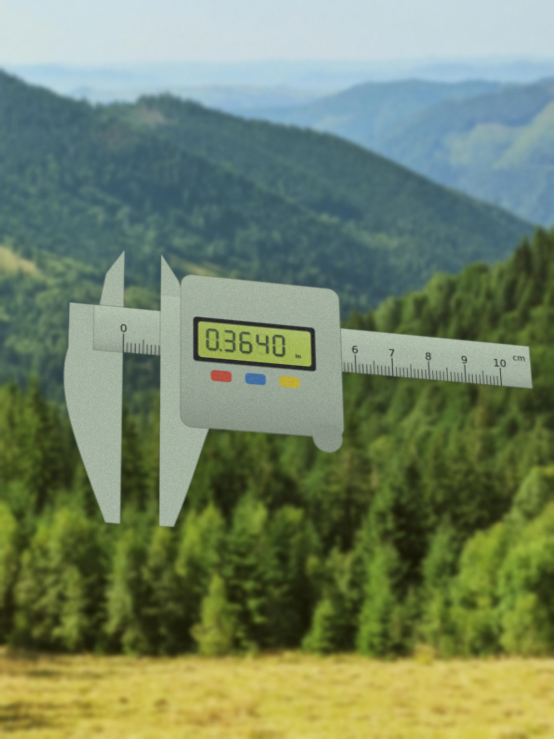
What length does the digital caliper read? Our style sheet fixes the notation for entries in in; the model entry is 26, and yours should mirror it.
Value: 0.3640
